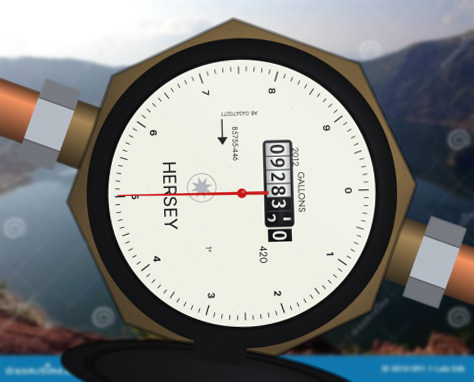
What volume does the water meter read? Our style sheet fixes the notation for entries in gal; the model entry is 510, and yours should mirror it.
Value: 928315.0
